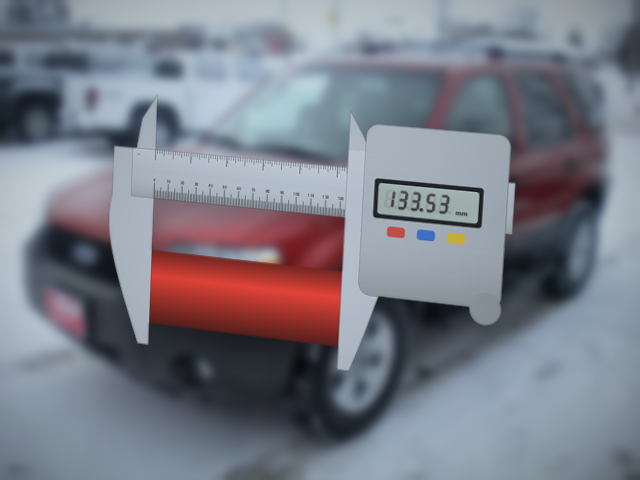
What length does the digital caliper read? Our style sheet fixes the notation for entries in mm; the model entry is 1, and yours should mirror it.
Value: 133.53
